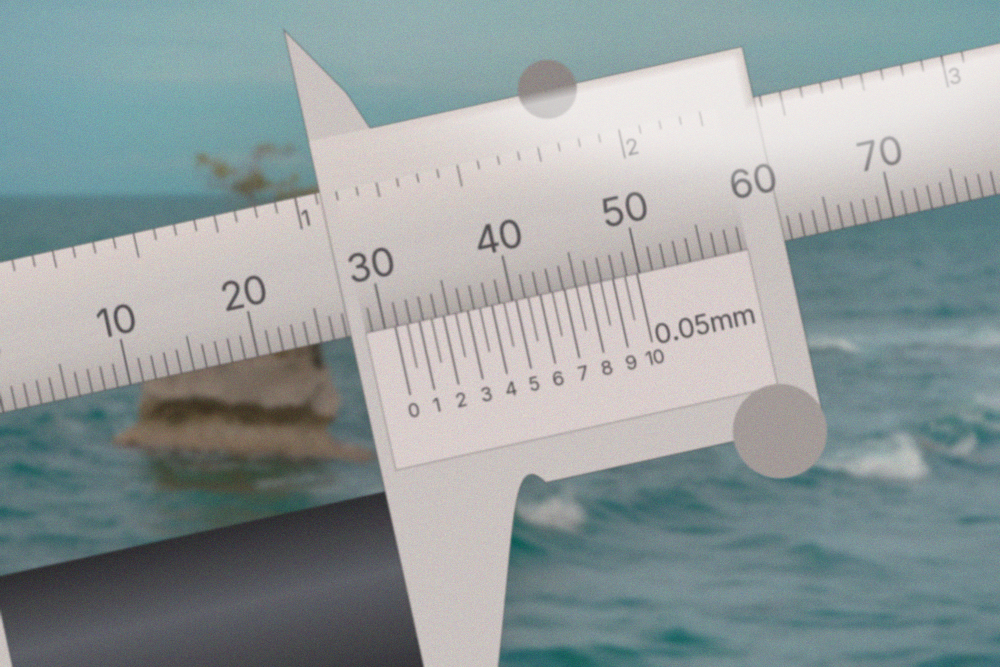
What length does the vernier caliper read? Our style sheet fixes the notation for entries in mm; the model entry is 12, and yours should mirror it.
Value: 30.8
